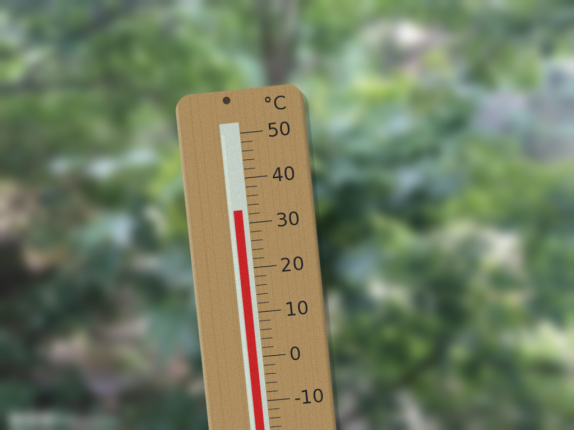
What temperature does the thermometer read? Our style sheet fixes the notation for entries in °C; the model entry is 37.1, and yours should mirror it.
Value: 33
